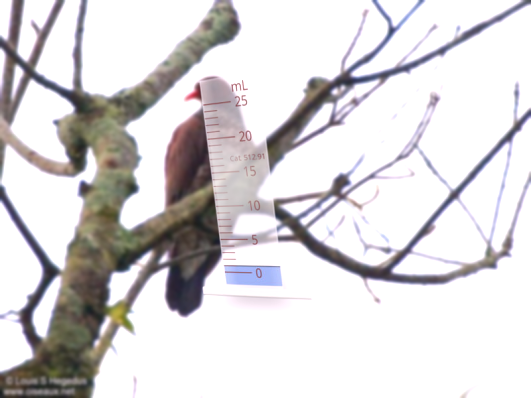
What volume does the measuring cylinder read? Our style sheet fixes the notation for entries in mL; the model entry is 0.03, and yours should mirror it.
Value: 1
